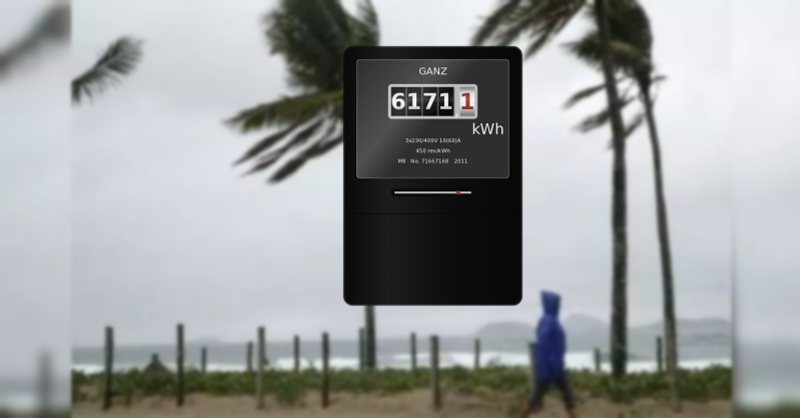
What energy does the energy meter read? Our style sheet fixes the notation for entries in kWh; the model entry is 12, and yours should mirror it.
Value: 6171.1
